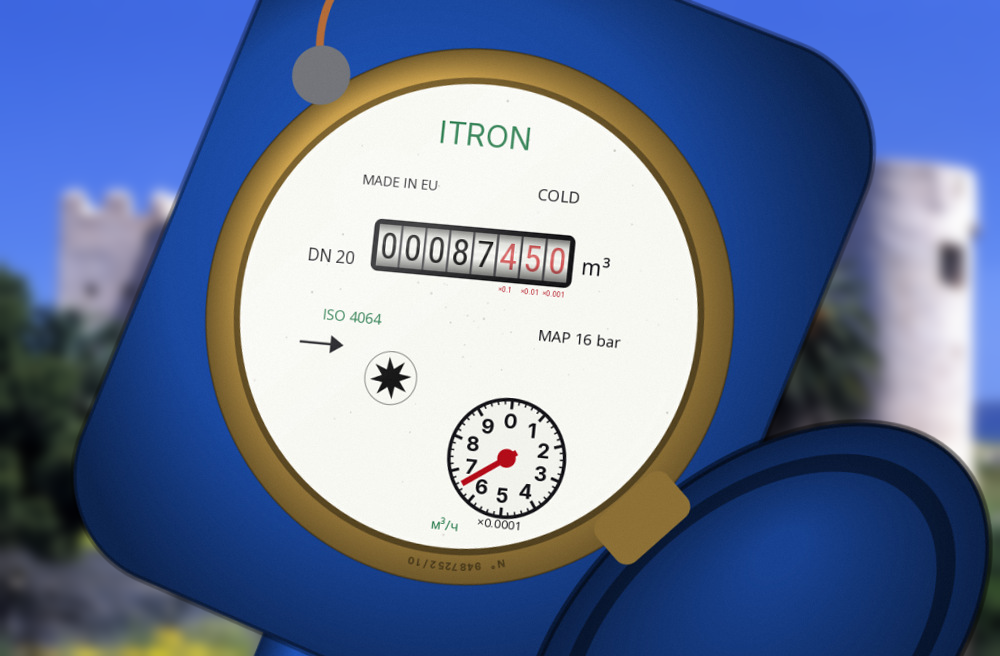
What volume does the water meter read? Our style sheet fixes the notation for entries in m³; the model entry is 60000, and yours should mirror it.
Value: 87.4506
